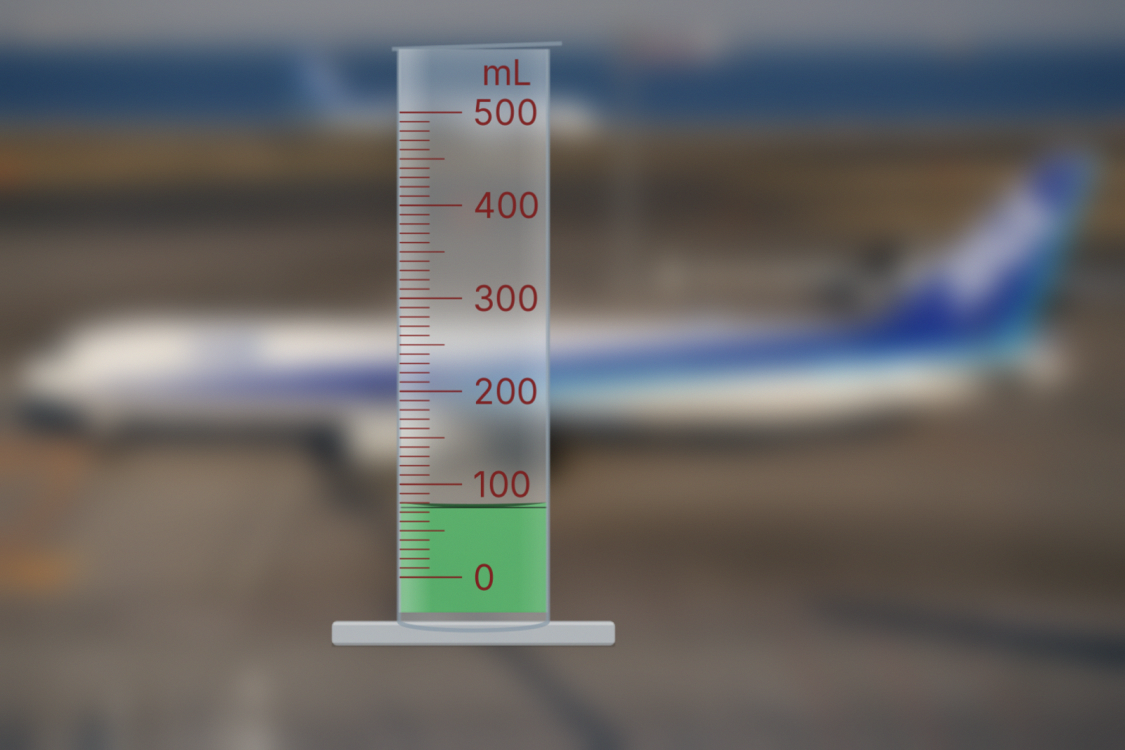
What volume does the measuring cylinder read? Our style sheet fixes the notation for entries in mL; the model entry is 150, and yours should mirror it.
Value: 75
